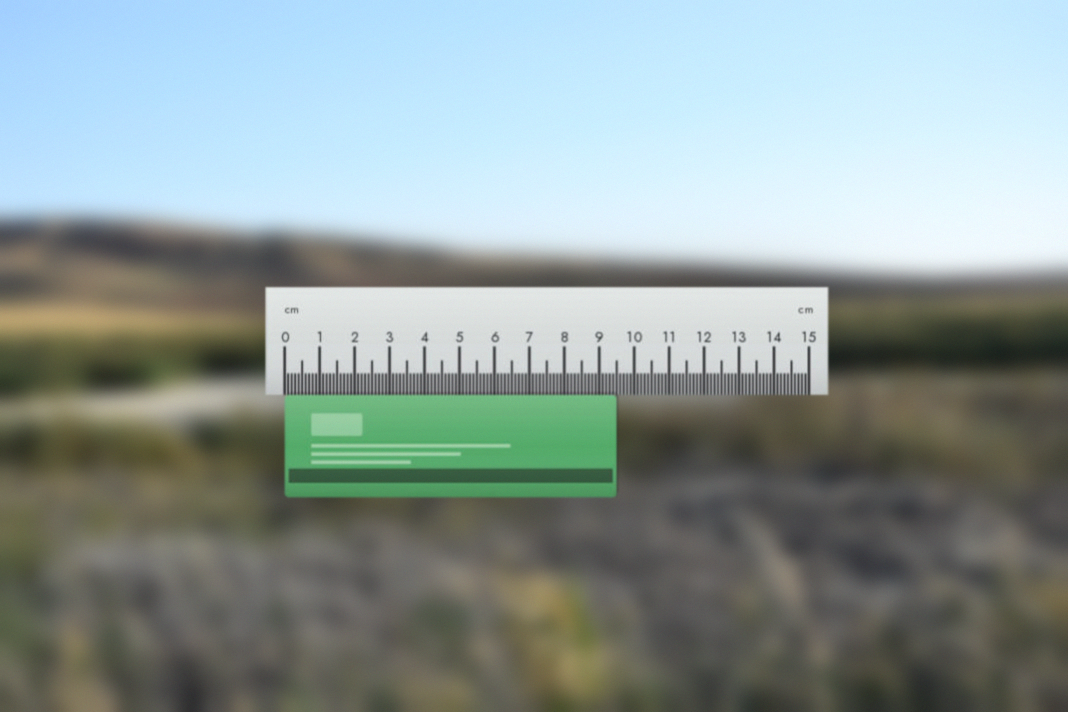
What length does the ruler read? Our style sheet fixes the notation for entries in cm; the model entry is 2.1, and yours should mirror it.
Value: 9.5
